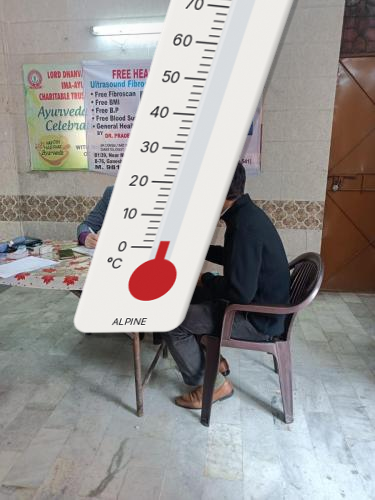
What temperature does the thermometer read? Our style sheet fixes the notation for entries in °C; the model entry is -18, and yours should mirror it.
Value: 2
